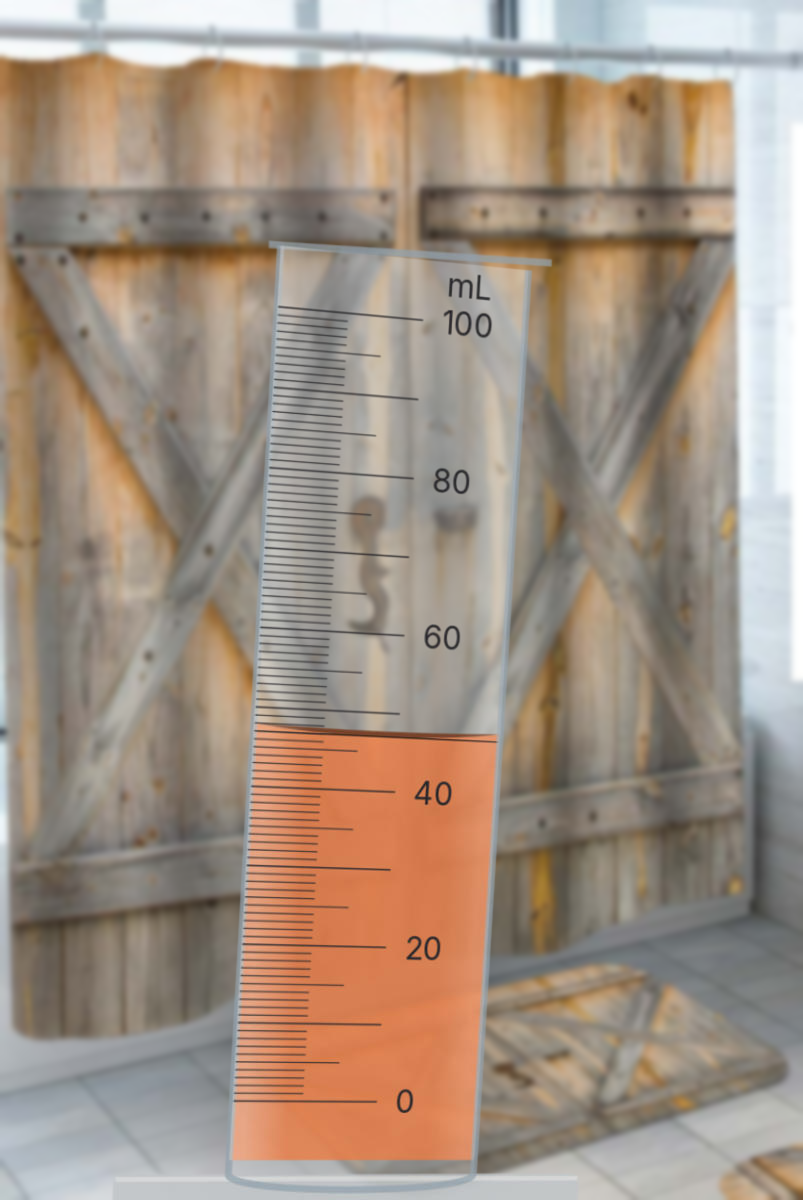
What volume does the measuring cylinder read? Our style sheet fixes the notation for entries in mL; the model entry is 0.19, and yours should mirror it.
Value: 47
